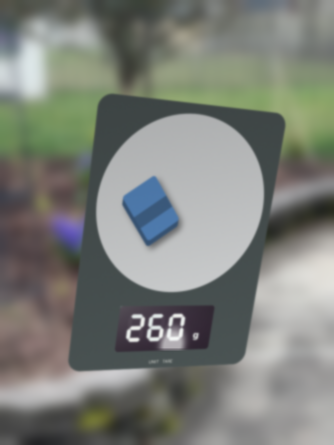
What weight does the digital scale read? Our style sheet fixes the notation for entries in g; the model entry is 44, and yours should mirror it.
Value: 260
